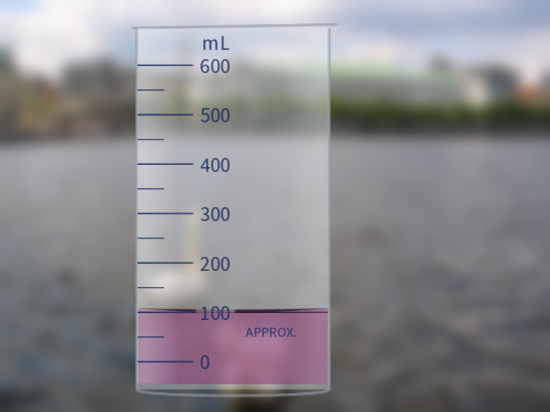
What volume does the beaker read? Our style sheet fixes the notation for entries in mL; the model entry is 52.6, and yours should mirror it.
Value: 100
